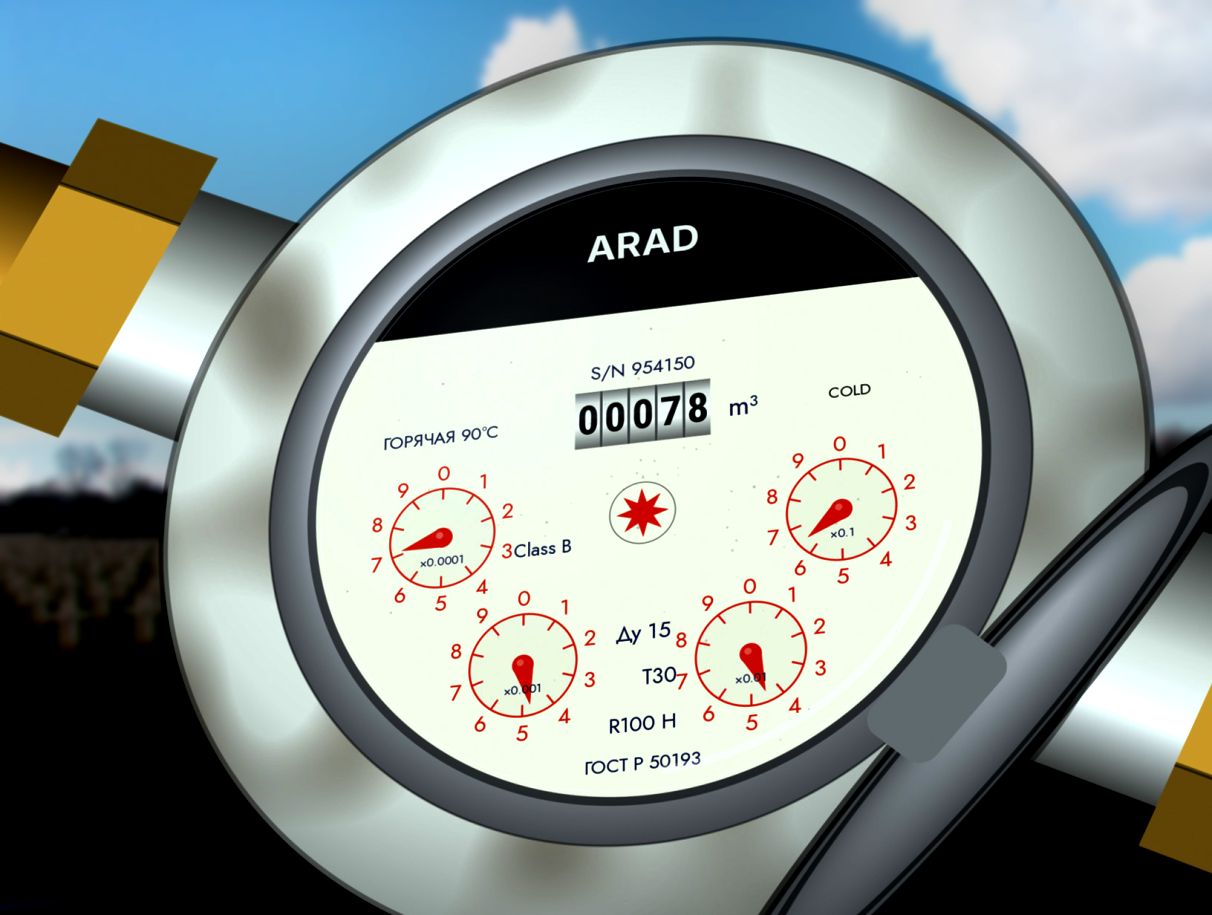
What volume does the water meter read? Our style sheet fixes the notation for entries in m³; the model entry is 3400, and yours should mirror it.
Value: 78.6447
